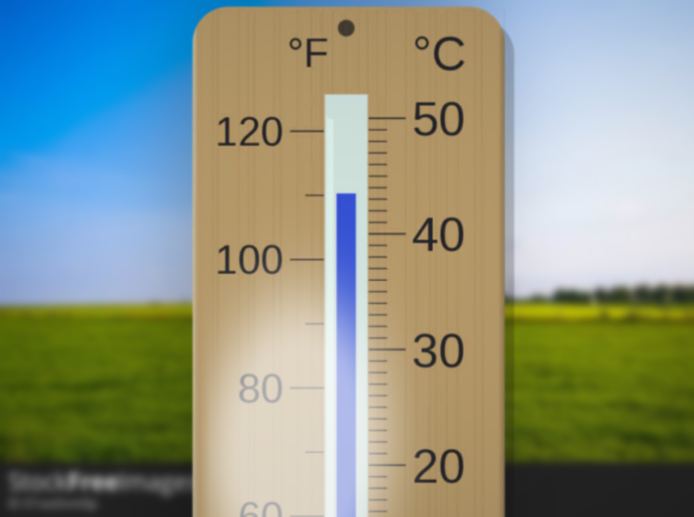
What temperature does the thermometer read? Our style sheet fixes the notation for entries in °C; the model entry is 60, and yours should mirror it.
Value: 43.5
